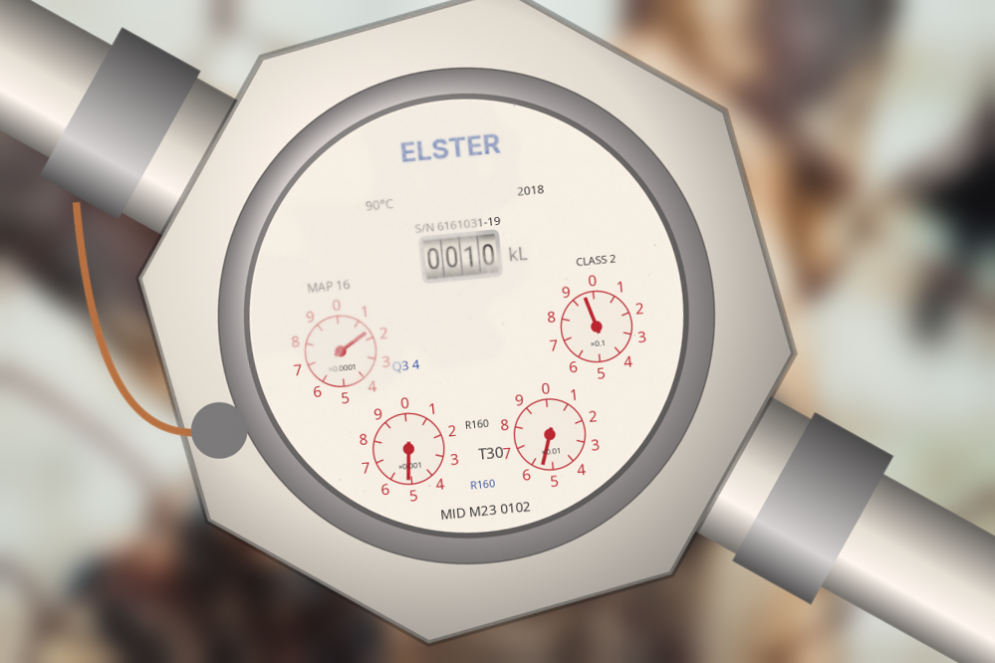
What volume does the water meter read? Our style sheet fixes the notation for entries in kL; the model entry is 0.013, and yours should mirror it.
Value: 9.9551
